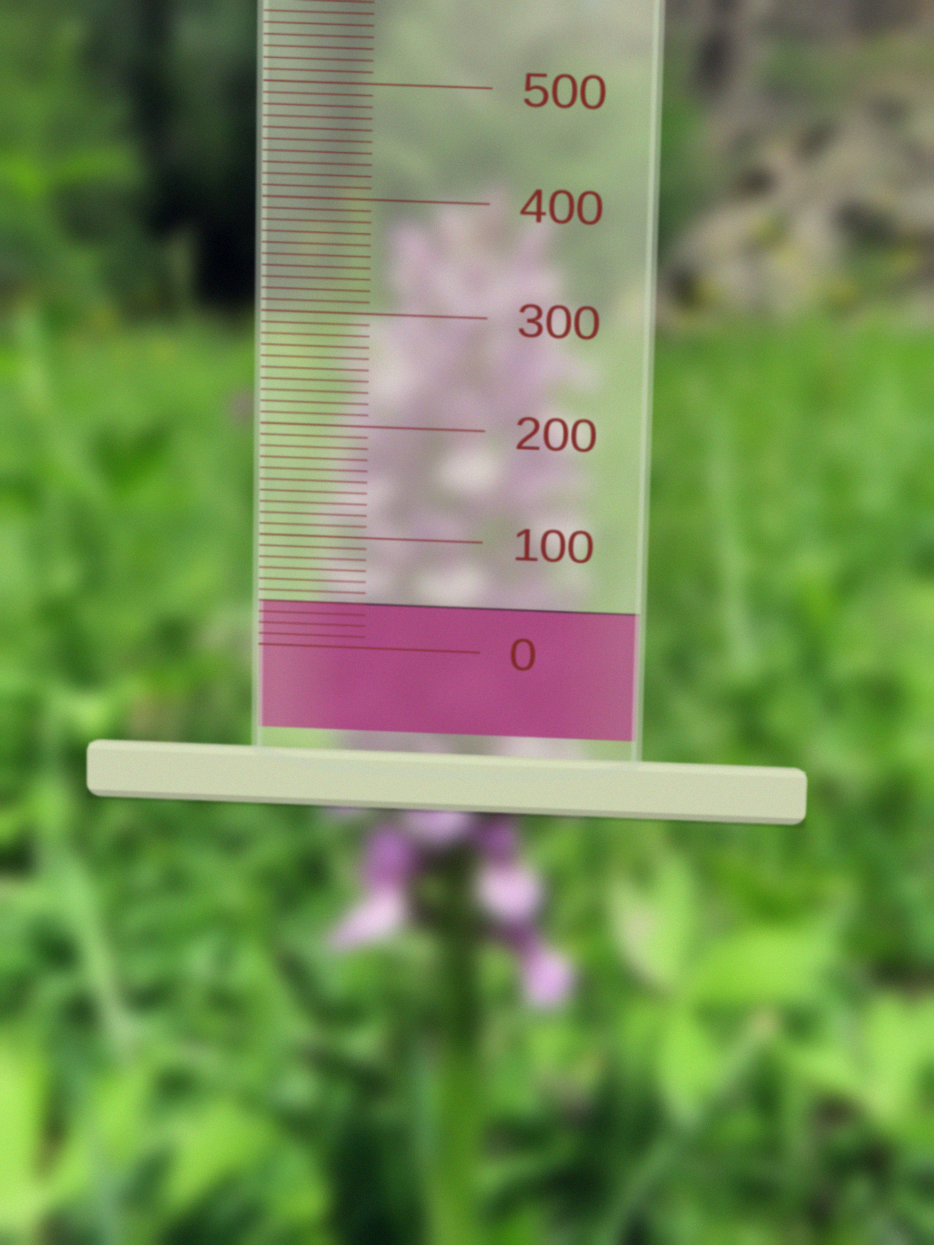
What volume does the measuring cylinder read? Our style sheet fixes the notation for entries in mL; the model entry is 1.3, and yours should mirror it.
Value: 40
